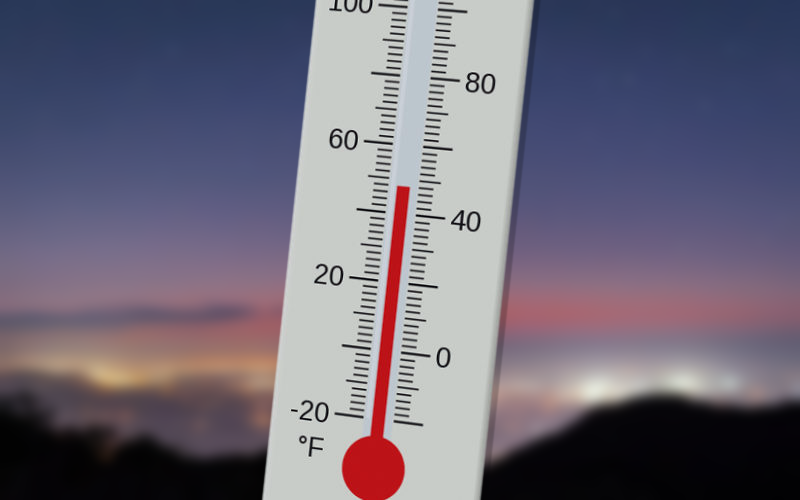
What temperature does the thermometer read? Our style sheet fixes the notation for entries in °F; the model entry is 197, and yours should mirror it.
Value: 48
